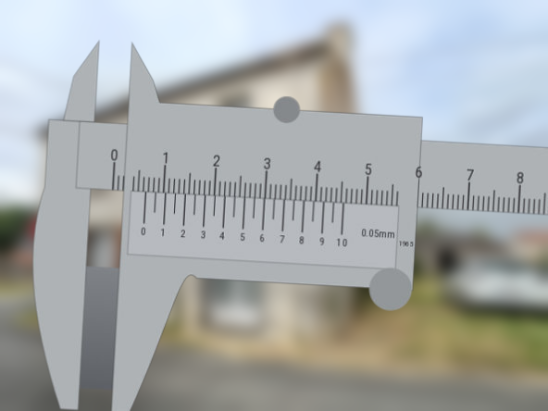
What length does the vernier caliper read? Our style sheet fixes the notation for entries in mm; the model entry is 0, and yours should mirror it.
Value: 6.5
